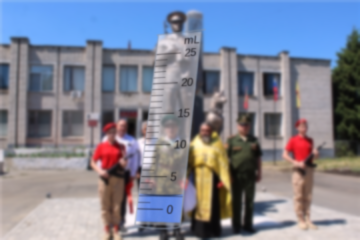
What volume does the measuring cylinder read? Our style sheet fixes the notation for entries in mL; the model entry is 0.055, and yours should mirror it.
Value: 2
